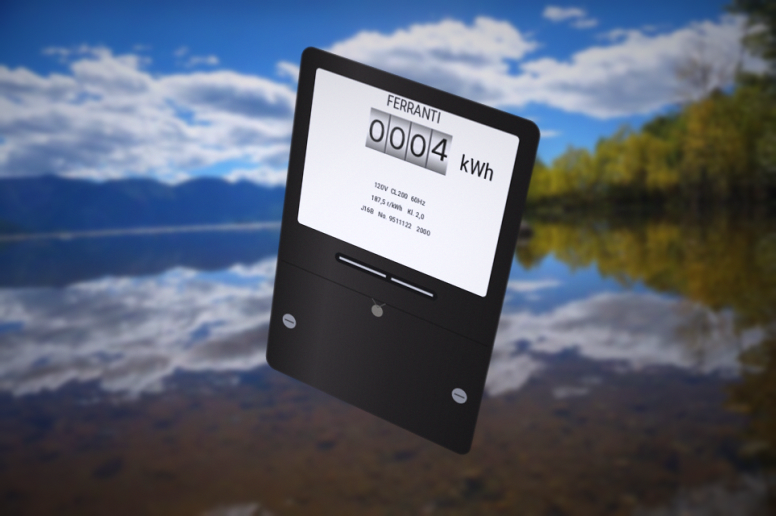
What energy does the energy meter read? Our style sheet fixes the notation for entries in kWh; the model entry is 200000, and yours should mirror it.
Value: 4
